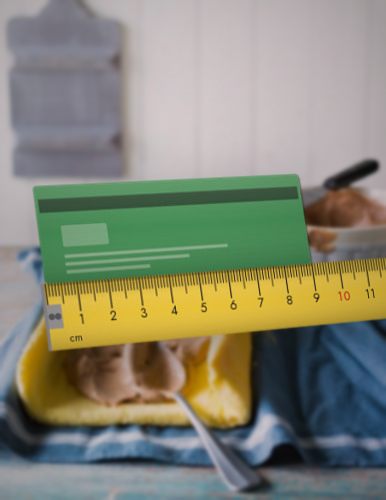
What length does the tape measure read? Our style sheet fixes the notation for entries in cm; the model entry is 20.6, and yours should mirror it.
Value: 9
